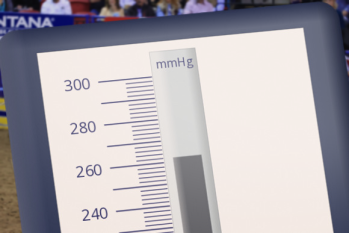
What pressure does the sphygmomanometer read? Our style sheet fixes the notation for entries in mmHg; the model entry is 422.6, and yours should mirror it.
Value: 262
